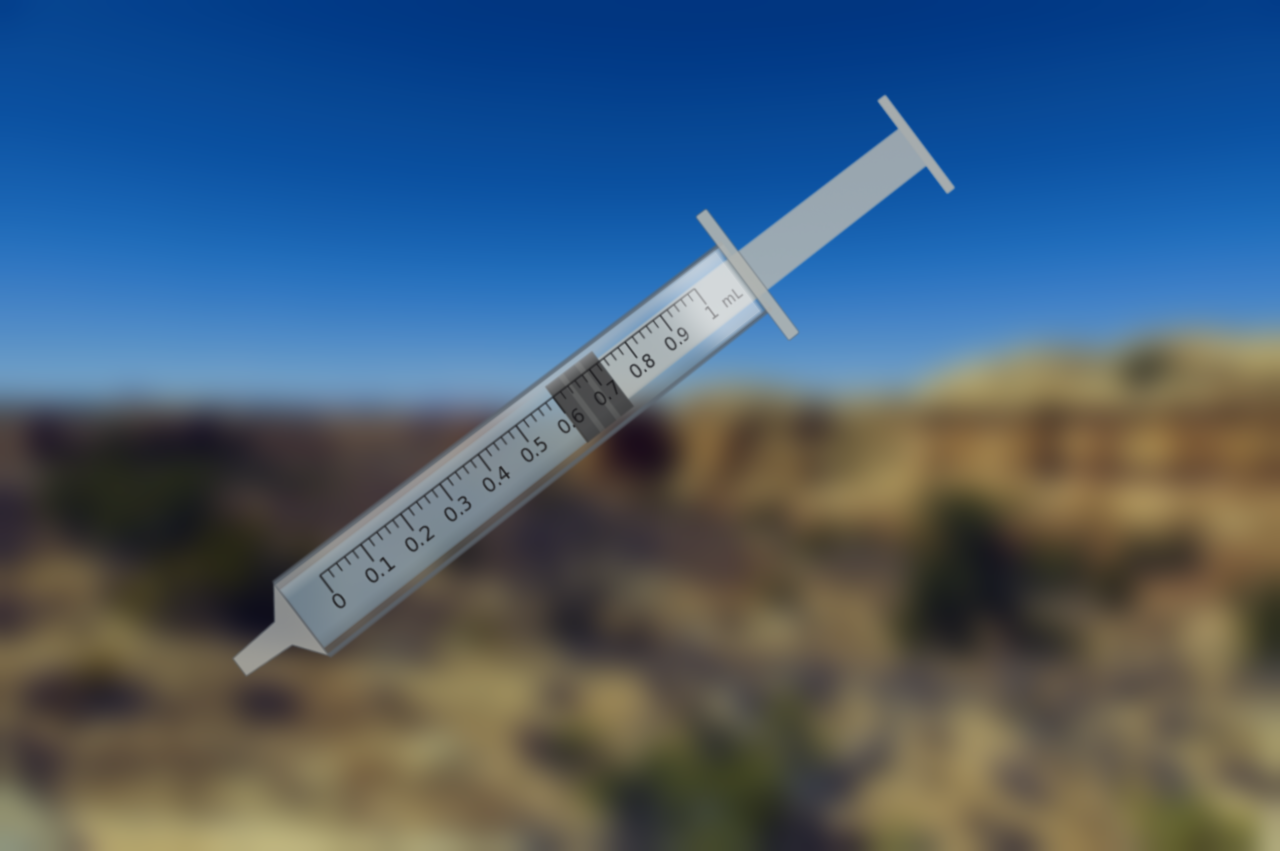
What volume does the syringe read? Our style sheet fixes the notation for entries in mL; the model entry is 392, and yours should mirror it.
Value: 0.6
